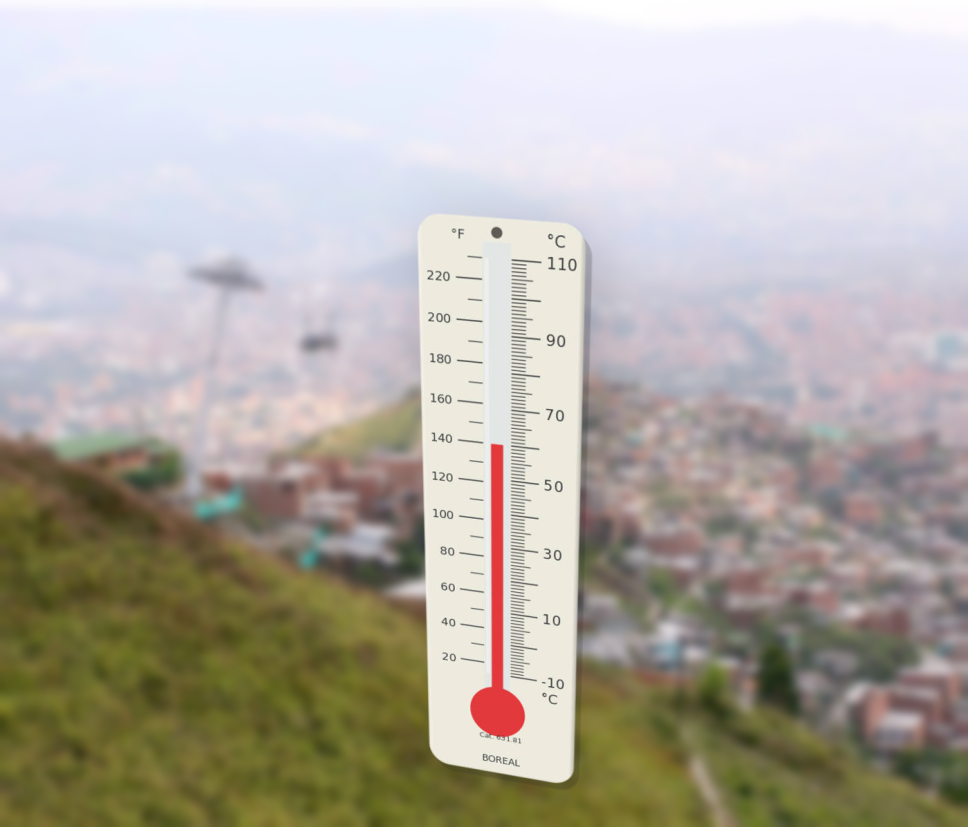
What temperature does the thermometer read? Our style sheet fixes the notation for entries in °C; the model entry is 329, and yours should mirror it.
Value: 60
